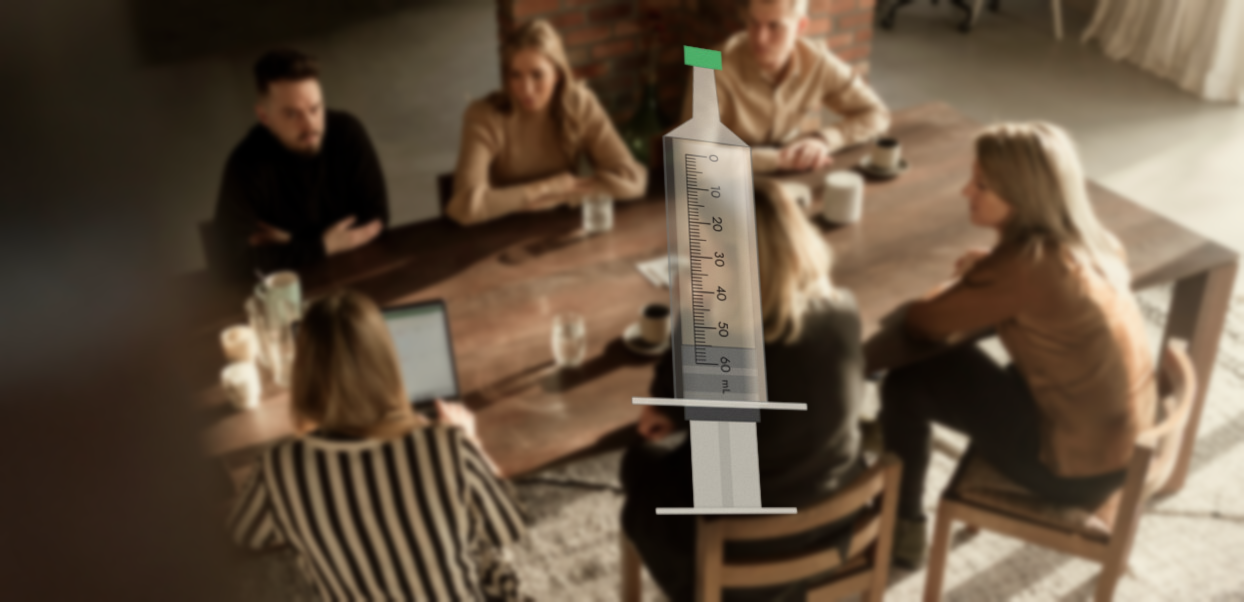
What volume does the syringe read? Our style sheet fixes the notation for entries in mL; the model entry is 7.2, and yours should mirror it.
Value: 55
